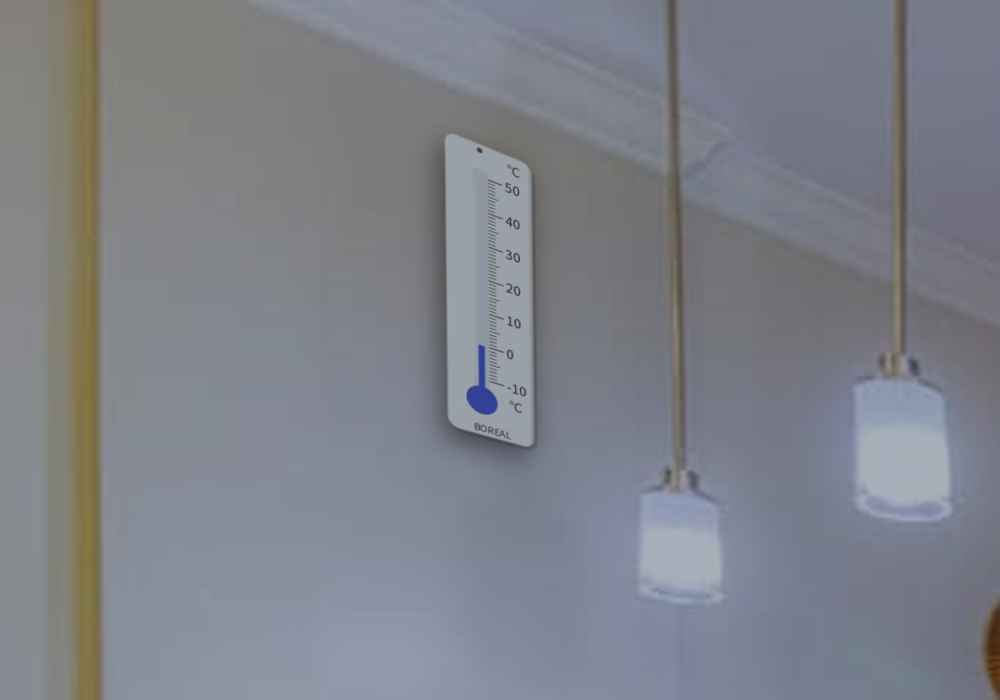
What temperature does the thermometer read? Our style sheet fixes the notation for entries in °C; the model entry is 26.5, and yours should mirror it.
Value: 0
